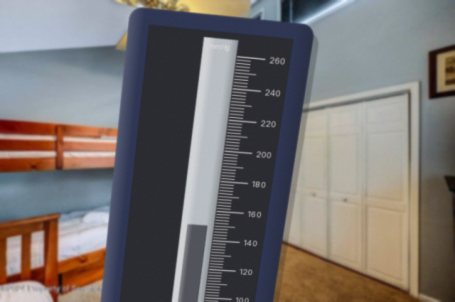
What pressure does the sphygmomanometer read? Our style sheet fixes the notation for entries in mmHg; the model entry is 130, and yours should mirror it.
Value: 150
